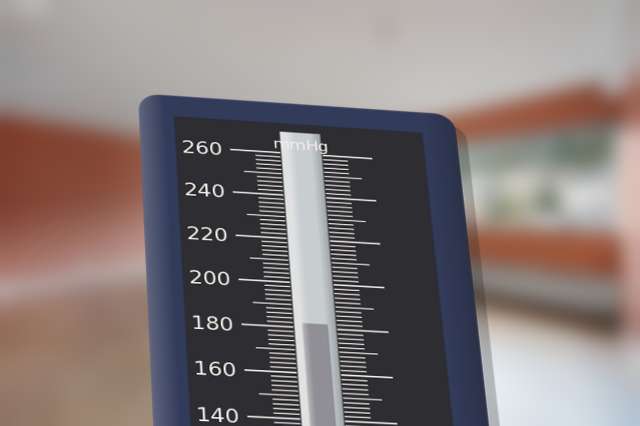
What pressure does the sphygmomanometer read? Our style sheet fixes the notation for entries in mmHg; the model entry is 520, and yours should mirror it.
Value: 182
